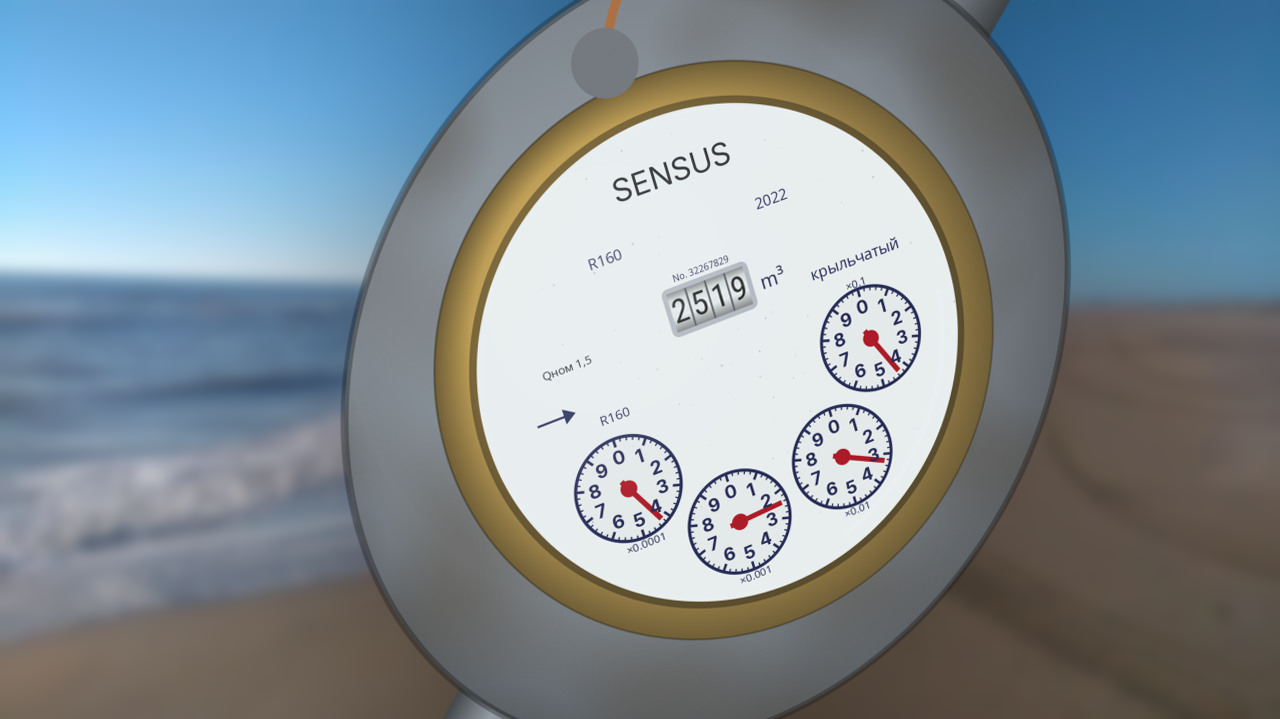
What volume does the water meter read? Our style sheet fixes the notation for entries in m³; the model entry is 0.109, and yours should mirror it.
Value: 2519.4324
